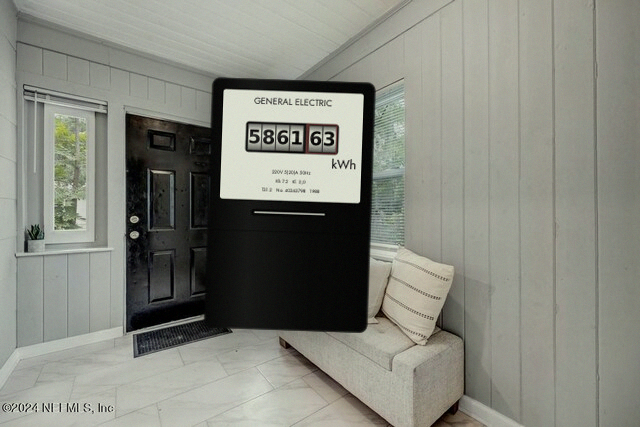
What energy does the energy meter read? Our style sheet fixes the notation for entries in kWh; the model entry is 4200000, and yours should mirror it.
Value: 5861.63
